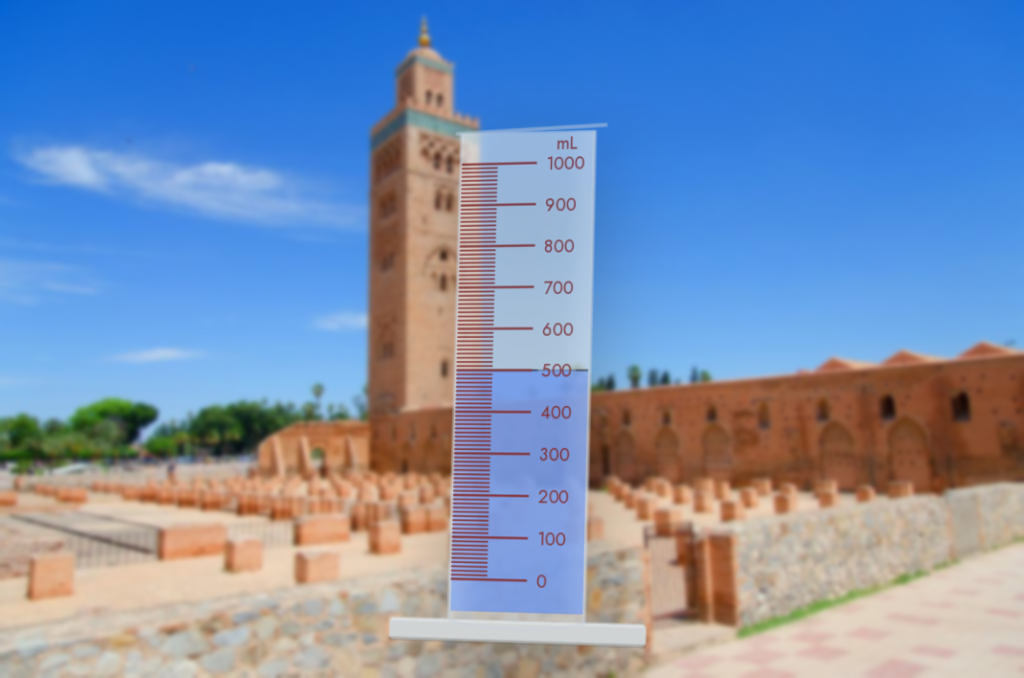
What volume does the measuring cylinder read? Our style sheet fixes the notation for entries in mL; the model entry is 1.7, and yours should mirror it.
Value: 500
